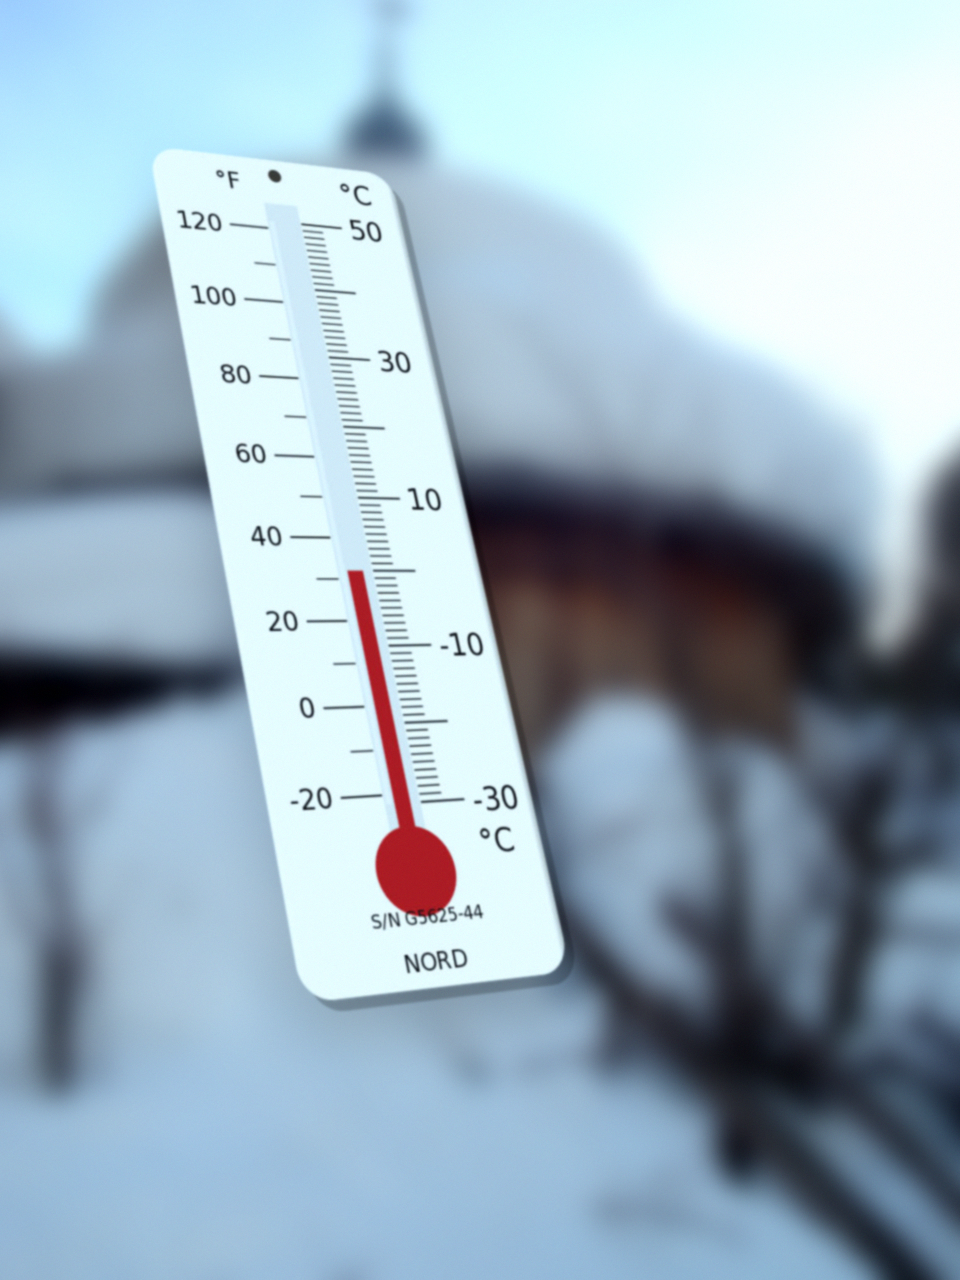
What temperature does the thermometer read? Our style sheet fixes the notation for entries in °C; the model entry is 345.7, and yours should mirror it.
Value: 0
